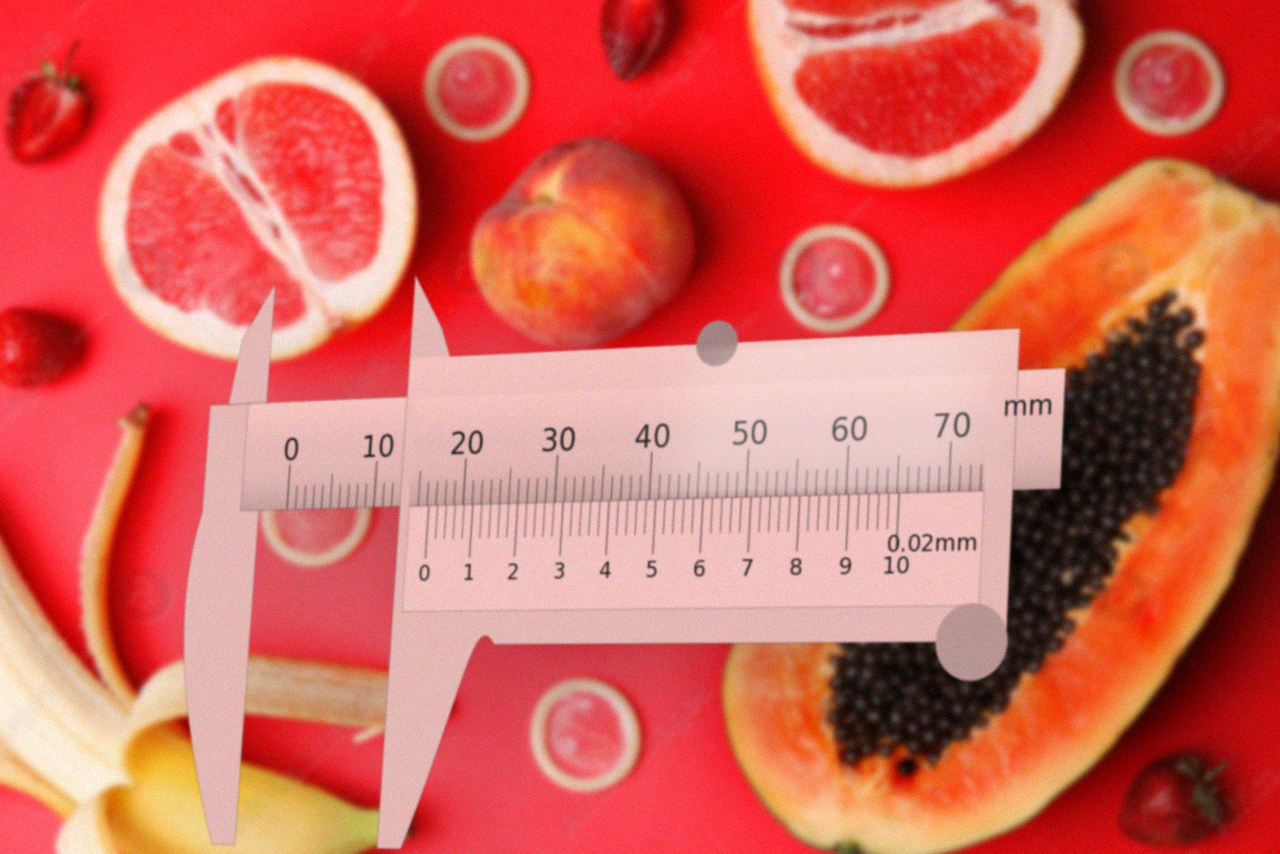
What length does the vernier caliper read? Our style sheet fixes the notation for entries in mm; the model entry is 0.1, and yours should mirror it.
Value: 16.2
